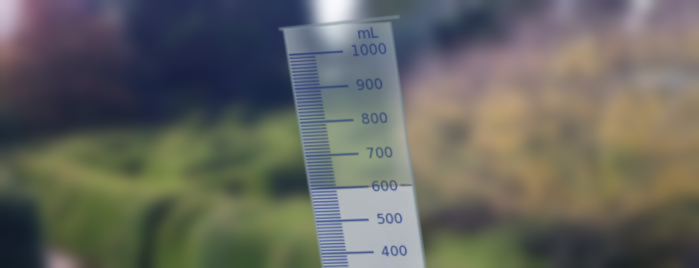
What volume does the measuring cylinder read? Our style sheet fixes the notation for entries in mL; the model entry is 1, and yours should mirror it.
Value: 600
